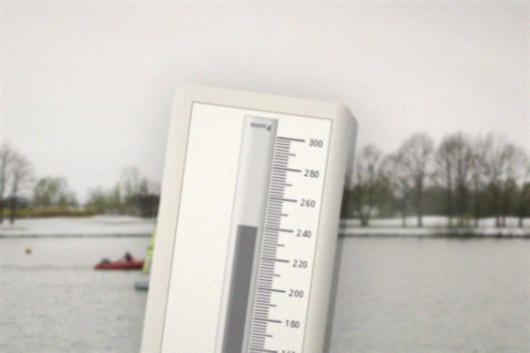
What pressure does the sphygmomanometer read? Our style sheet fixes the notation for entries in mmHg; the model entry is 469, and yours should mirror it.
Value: 240
